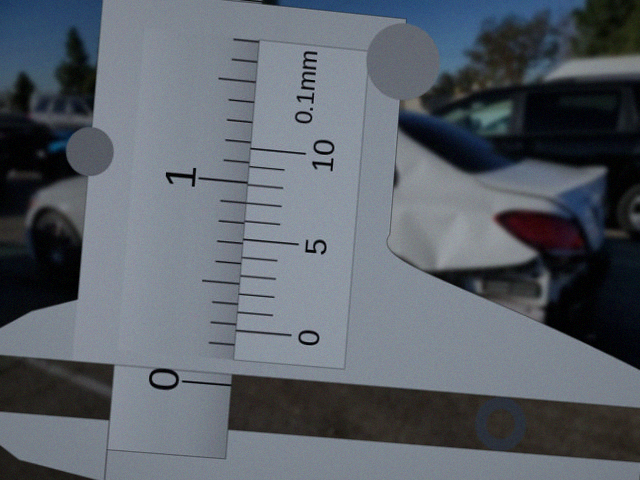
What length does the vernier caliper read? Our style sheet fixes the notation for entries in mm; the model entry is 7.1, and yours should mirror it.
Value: 2.7
